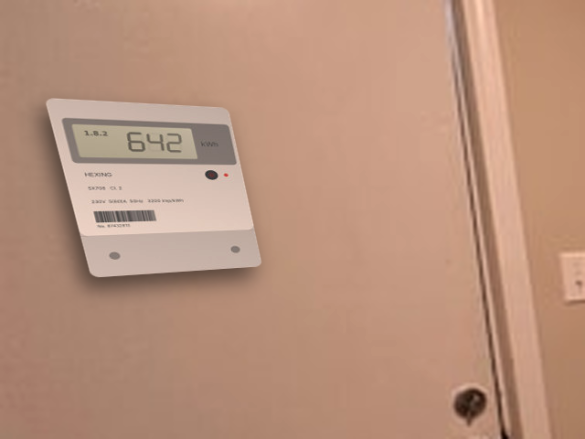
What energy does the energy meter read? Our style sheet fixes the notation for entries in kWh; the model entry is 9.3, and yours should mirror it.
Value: 642
